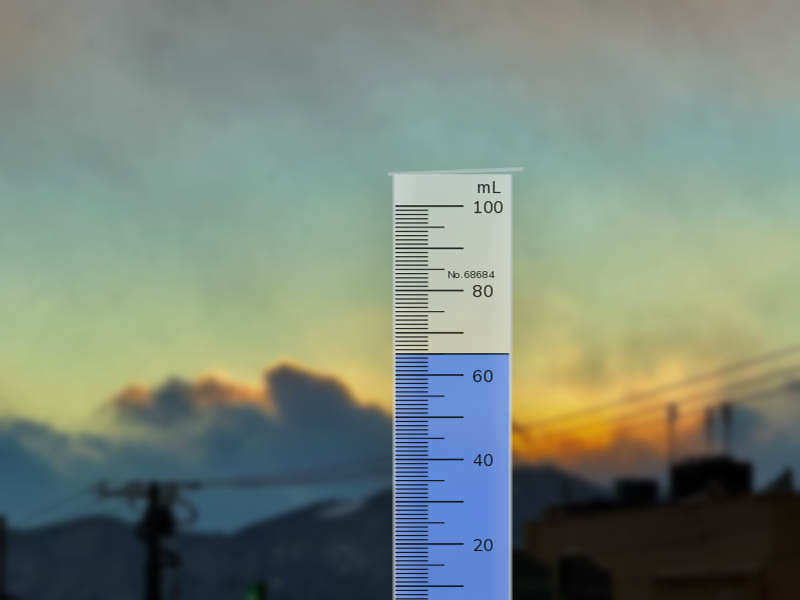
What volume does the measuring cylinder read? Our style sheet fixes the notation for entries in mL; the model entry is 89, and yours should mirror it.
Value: 65
